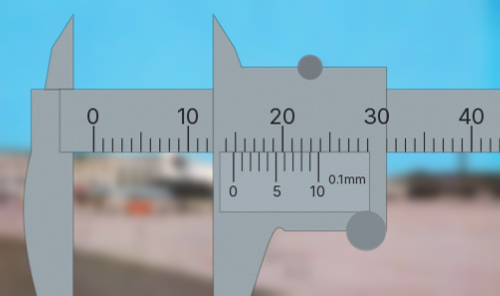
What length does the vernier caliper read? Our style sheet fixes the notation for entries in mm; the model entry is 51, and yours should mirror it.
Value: 14.8
